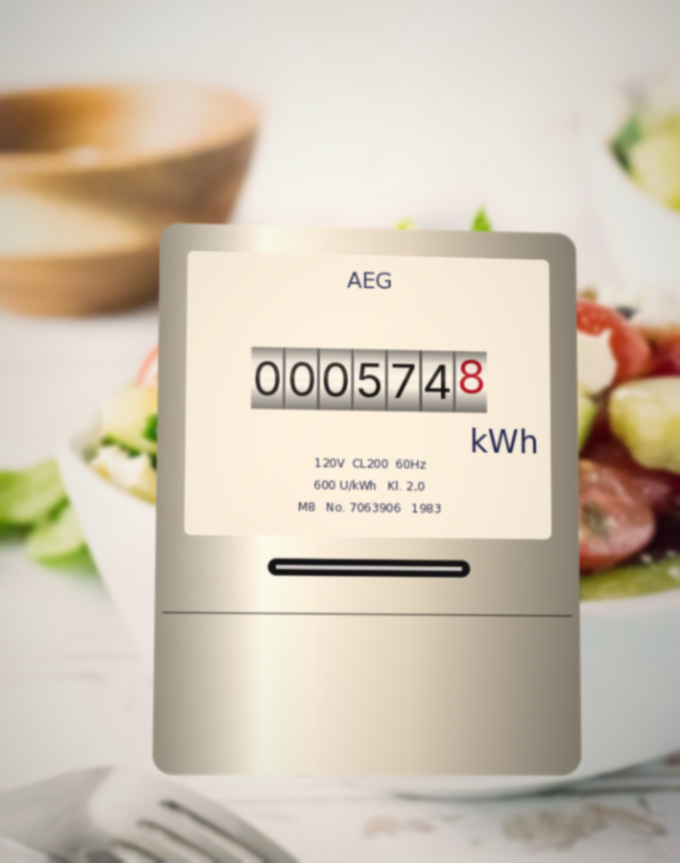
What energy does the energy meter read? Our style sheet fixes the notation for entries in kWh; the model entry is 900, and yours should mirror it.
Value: 574.8
